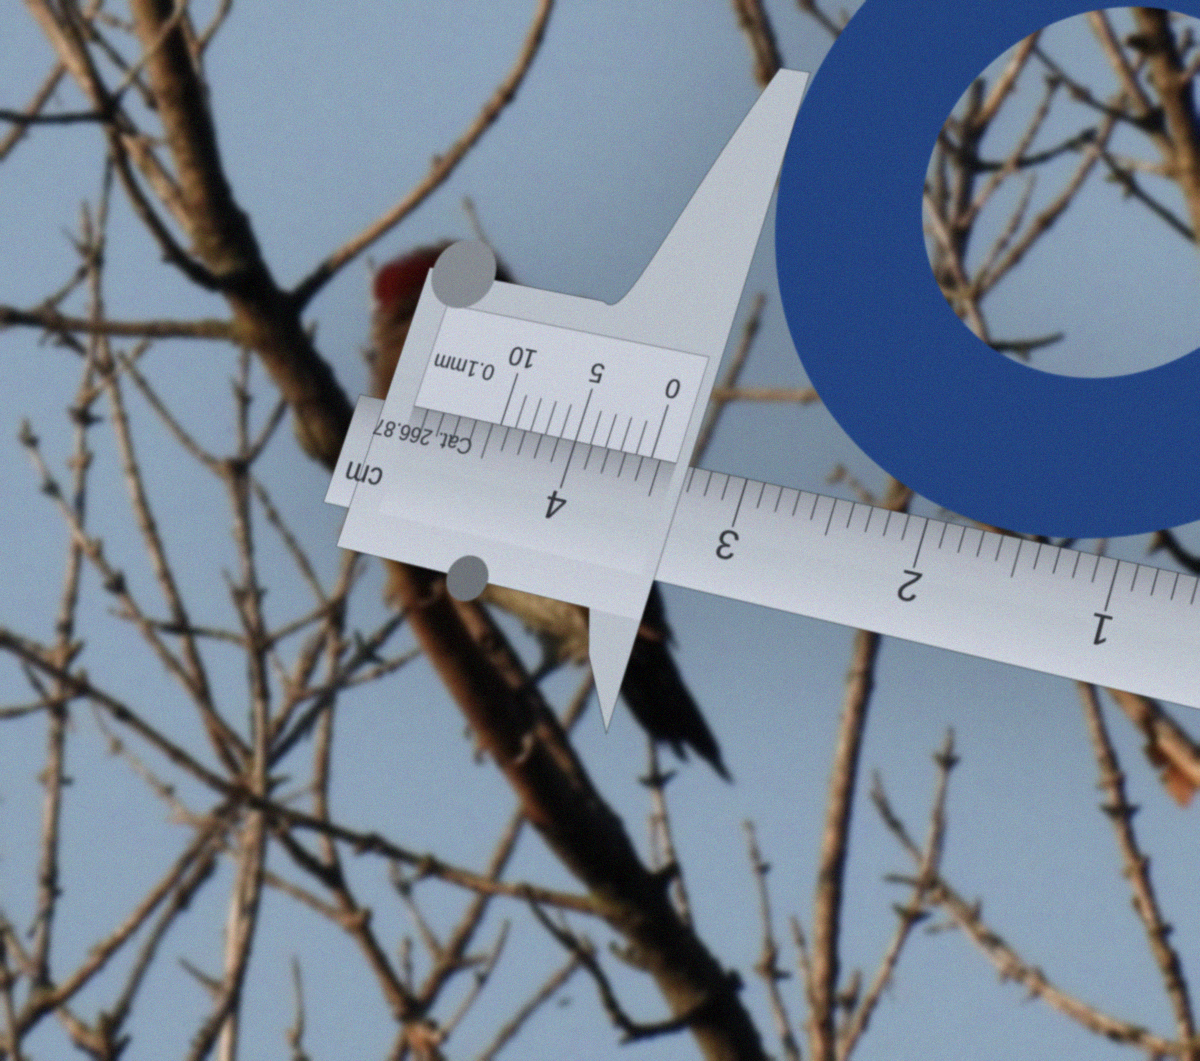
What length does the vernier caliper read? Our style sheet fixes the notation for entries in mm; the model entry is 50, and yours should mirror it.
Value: 35.5
